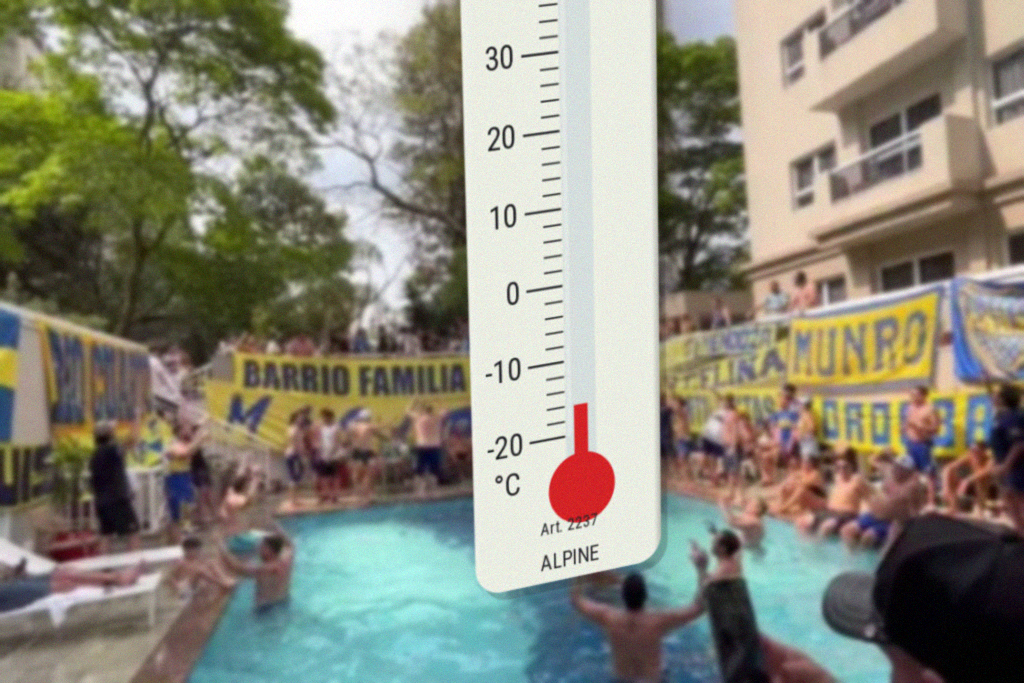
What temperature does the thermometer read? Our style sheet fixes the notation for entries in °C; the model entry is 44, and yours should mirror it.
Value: -16
